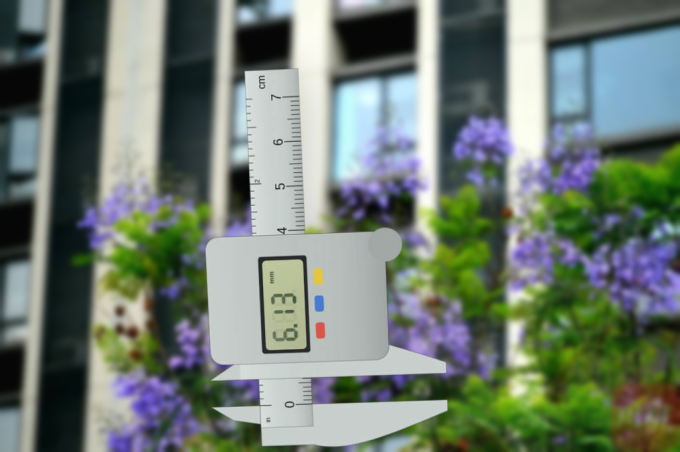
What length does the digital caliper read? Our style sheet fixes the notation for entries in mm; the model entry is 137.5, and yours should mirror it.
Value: 6.13
